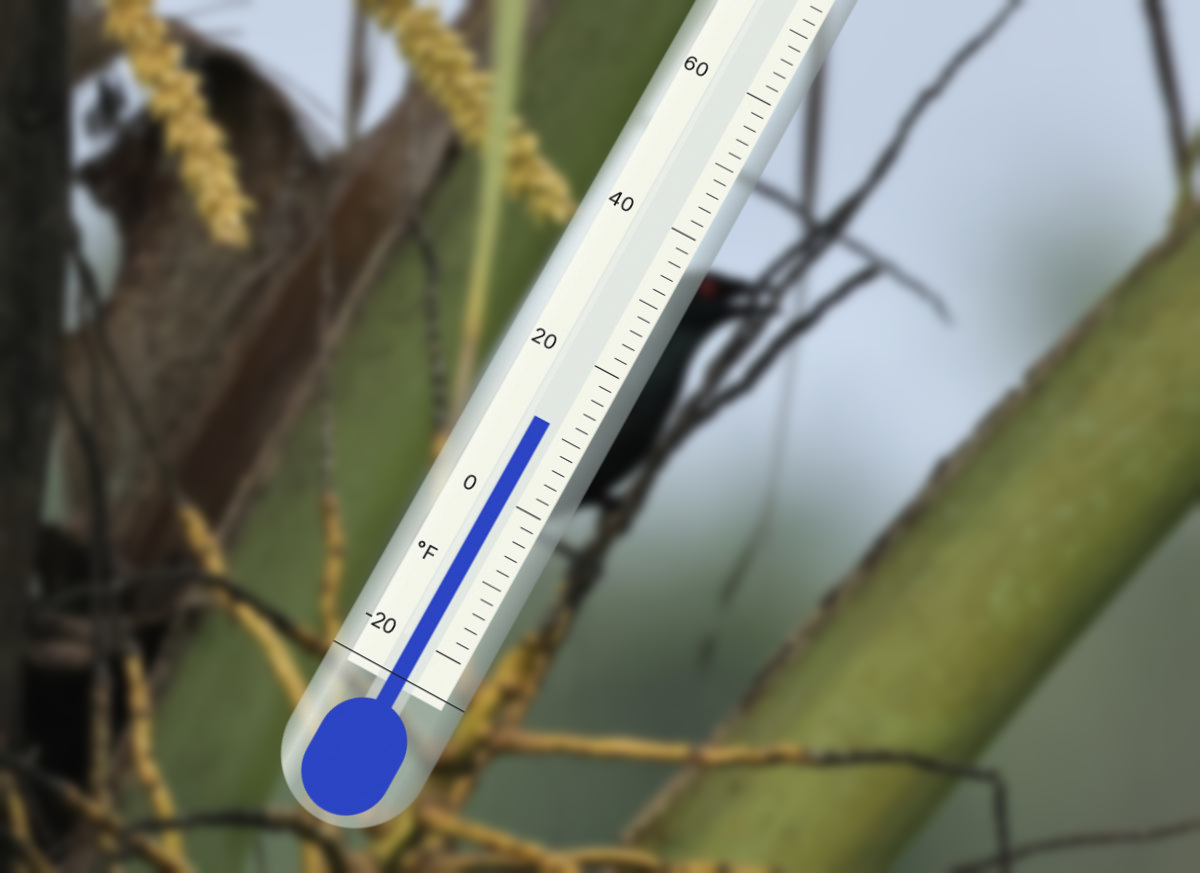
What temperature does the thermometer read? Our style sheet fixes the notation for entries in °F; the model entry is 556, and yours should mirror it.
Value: 11
